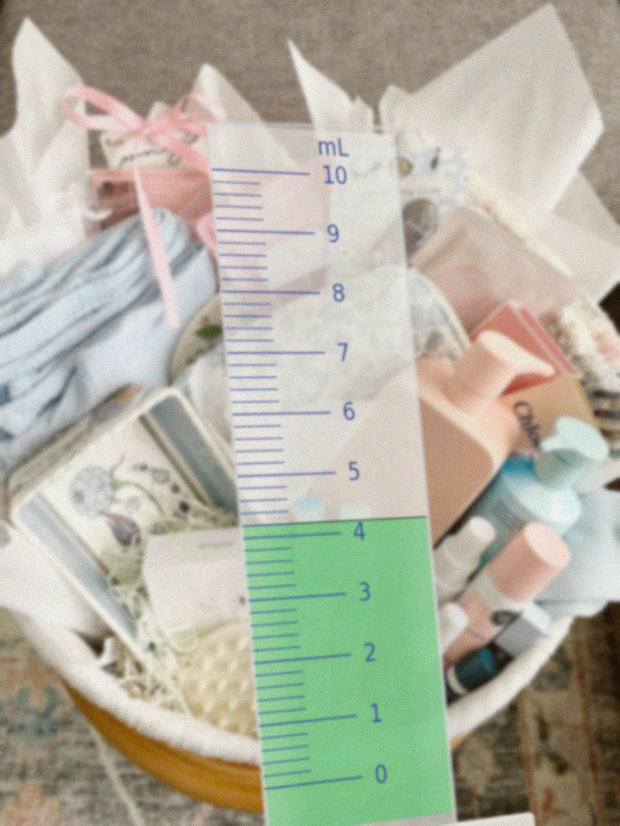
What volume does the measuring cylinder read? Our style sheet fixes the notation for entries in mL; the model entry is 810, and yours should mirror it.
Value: 4.2
